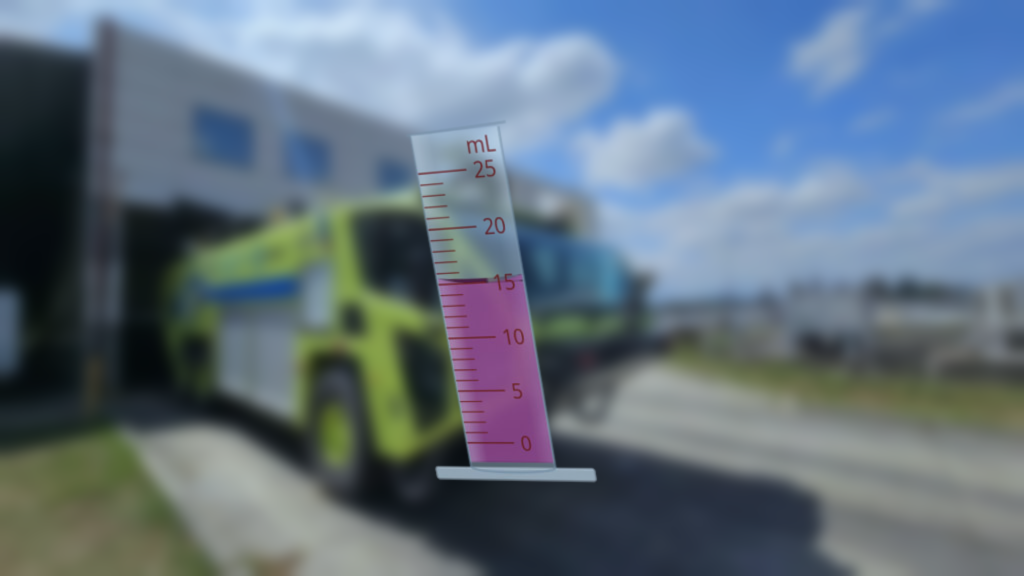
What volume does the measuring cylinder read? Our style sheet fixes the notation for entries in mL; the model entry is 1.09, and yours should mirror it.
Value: 15
